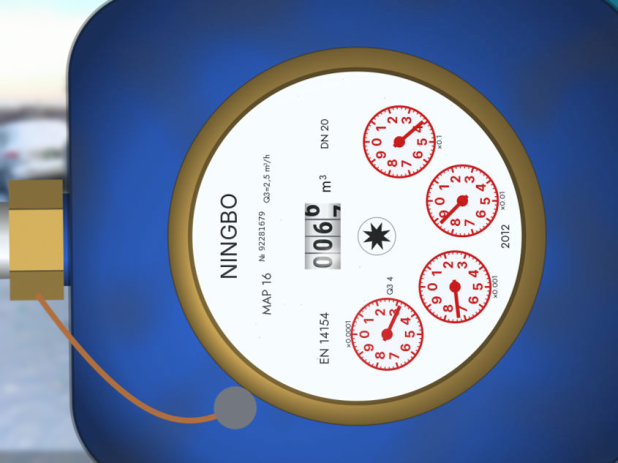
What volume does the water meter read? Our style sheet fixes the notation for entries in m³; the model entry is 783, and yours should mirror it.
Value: 66.3873
